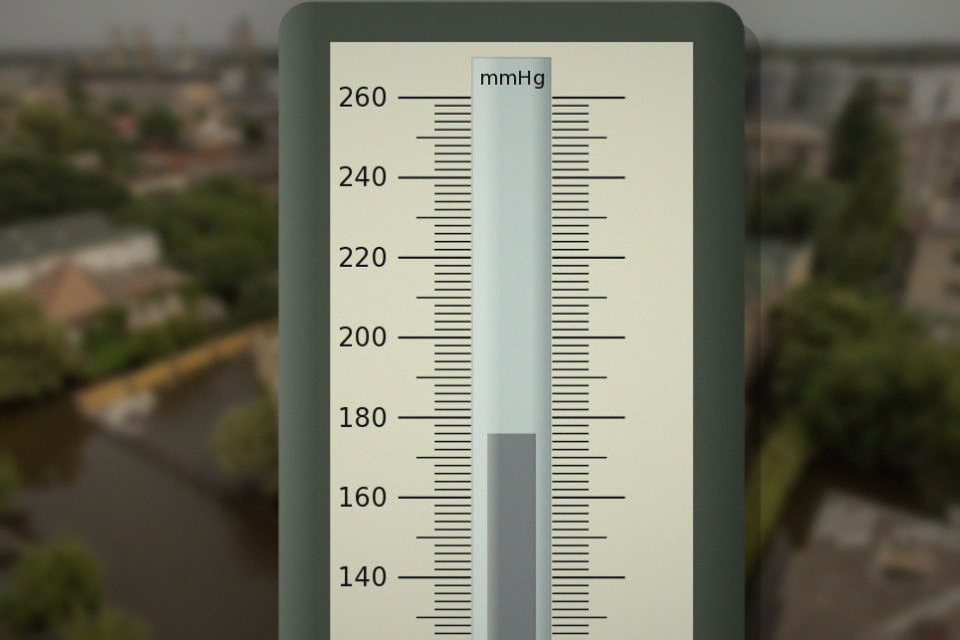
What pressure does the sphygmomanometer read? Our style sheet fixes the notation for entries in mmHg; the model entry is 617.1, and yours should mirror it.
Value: 176
